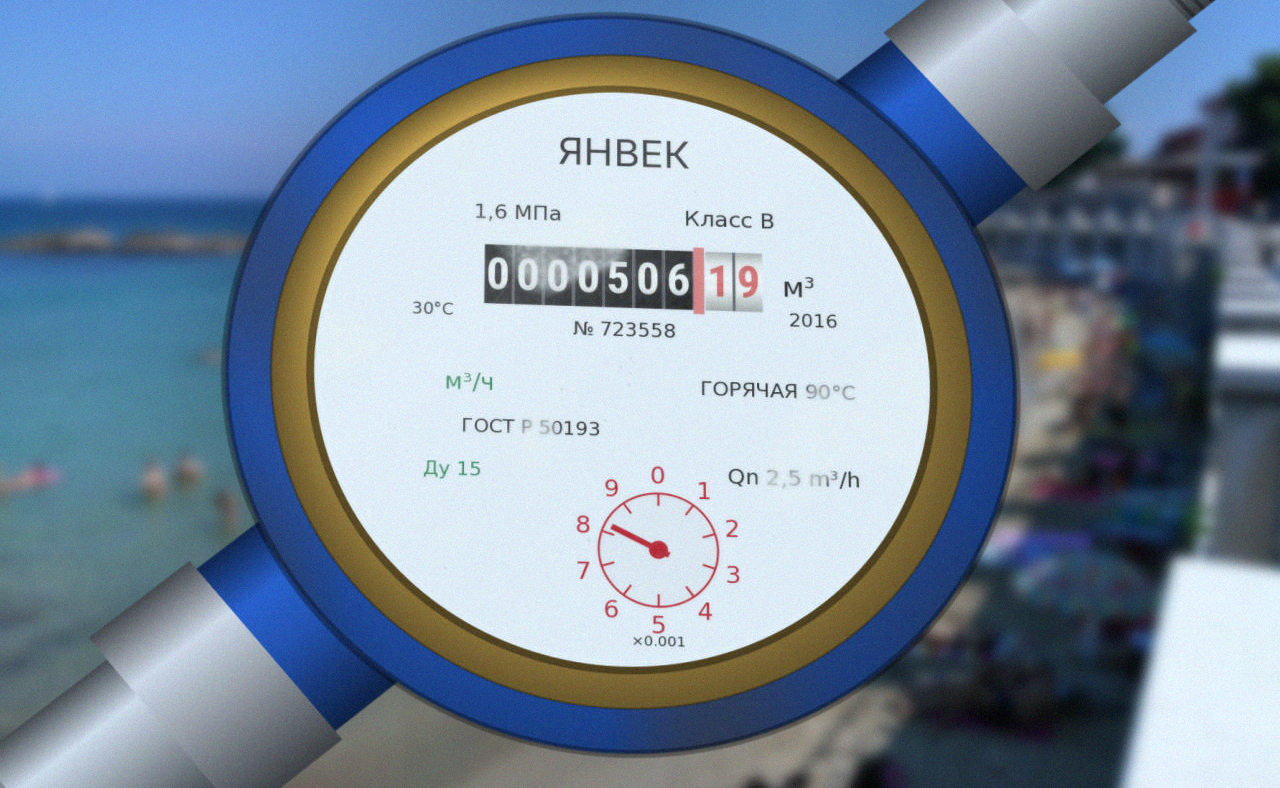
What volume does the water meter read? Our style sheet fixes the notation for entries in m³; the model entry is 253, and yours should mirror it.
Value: 506.198
